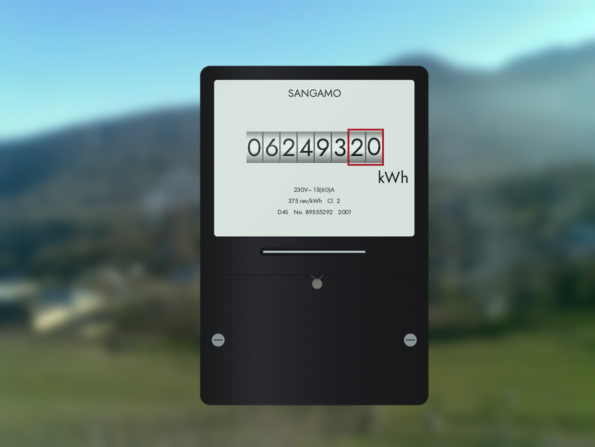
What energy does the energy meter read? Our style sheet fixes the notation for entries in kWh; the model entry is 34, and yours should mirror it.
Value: 62493.20
